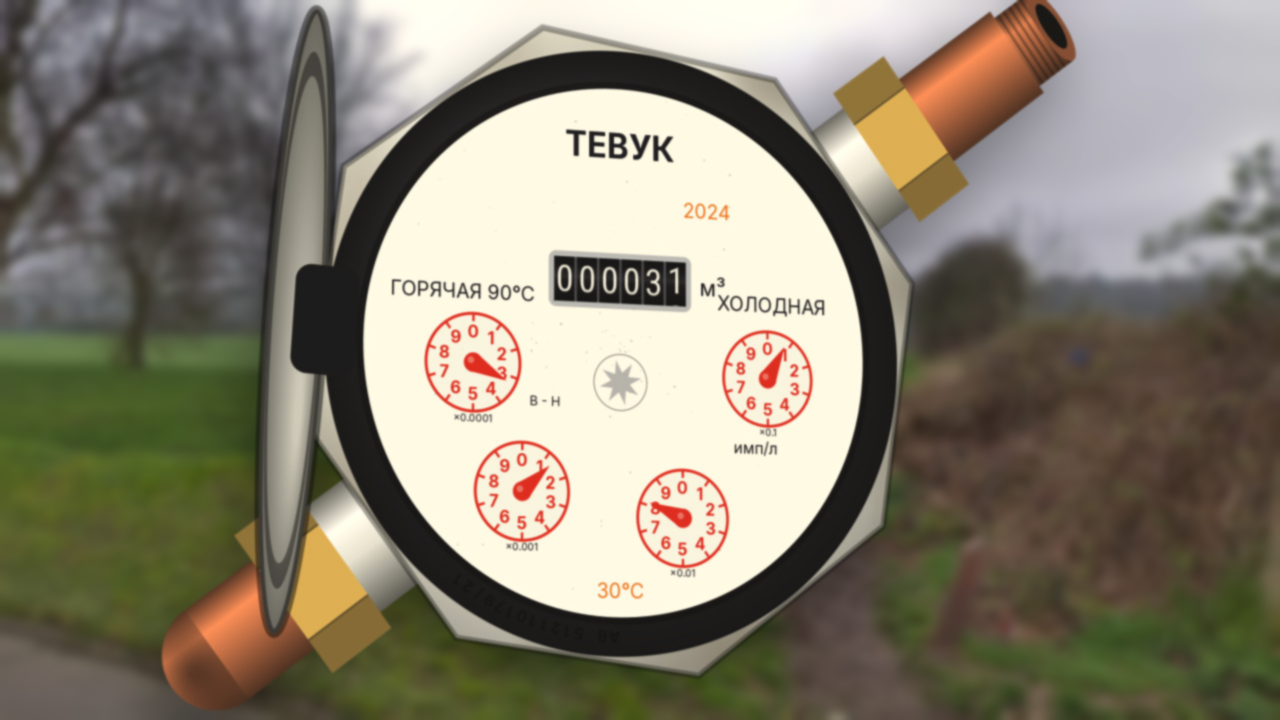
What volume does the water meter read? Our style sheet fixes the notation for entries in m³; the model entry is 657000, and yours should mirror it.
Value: 31.0813
